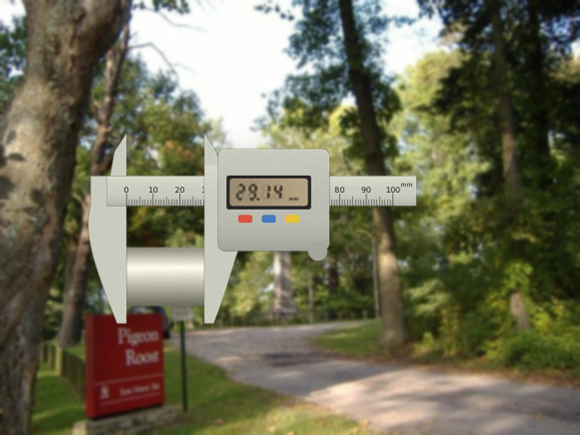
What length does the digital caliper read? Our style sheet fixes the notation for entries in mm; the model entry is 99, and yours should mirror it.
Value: 29.14
